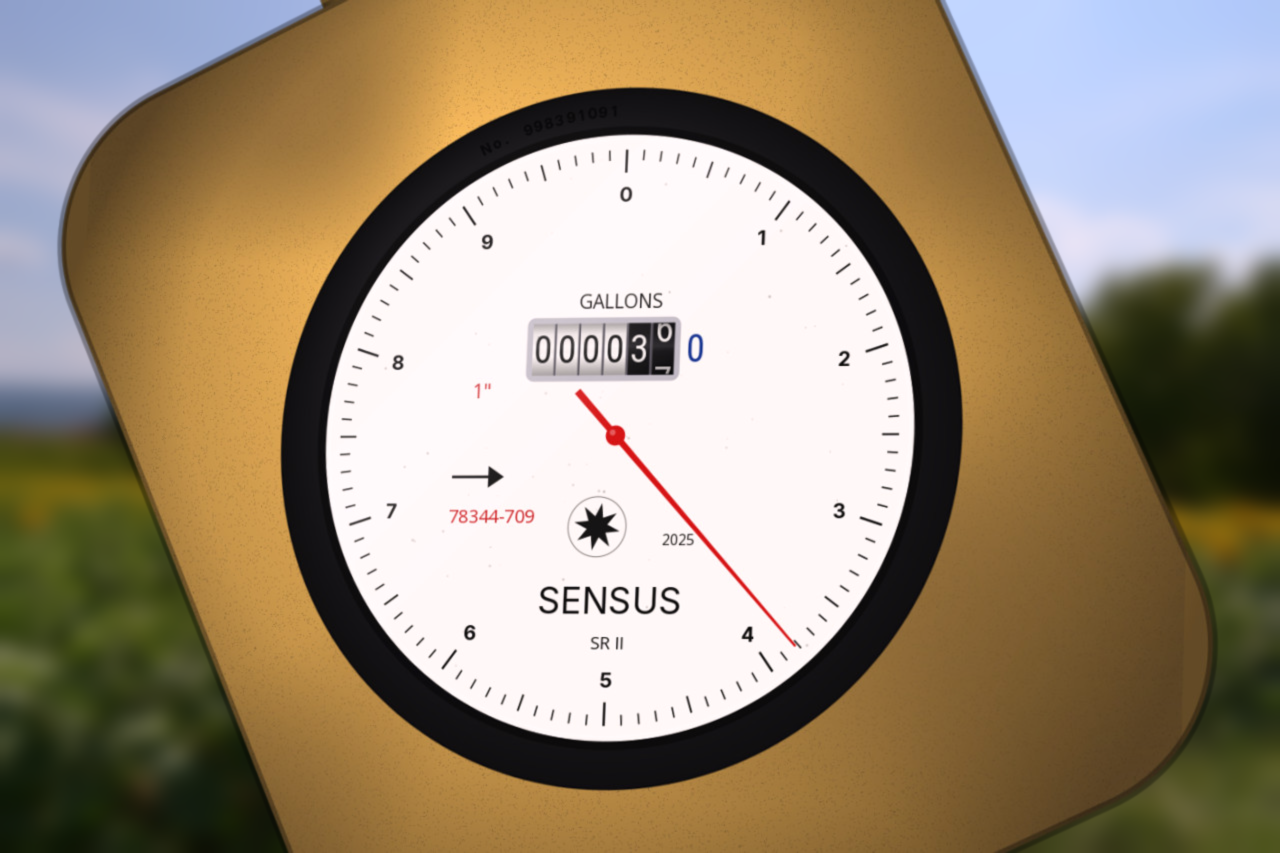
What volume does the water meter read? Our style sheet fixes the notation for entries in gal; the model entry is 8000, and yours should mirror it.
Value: 363.8
